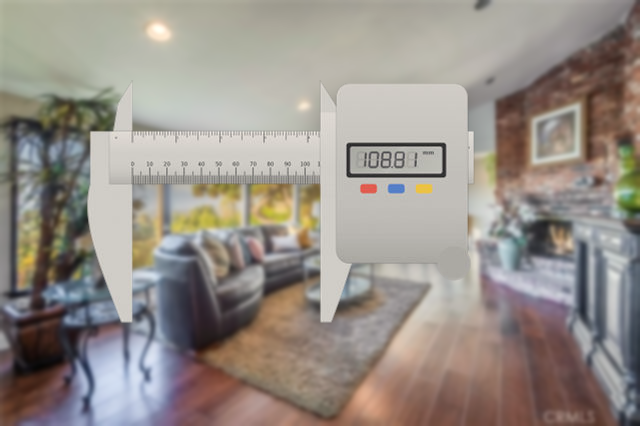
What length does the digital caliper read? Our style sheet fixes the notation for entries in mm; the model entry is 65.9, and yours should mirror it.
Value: 108.81
